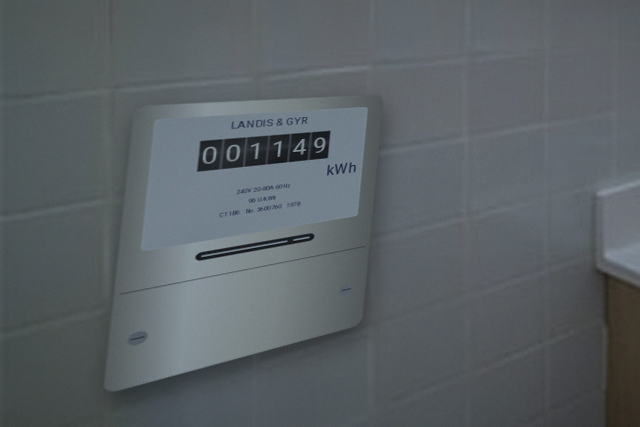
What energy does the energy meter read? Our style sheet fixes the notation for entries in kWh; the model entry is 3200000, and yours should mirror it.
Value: 1149
